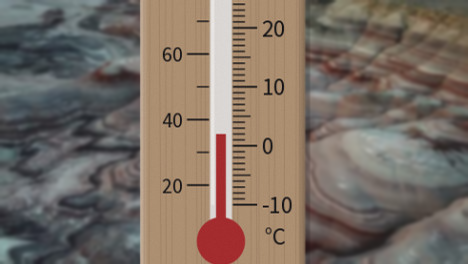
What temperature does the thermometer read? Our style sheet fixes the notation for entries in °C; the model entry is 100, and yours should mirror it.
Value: 2
